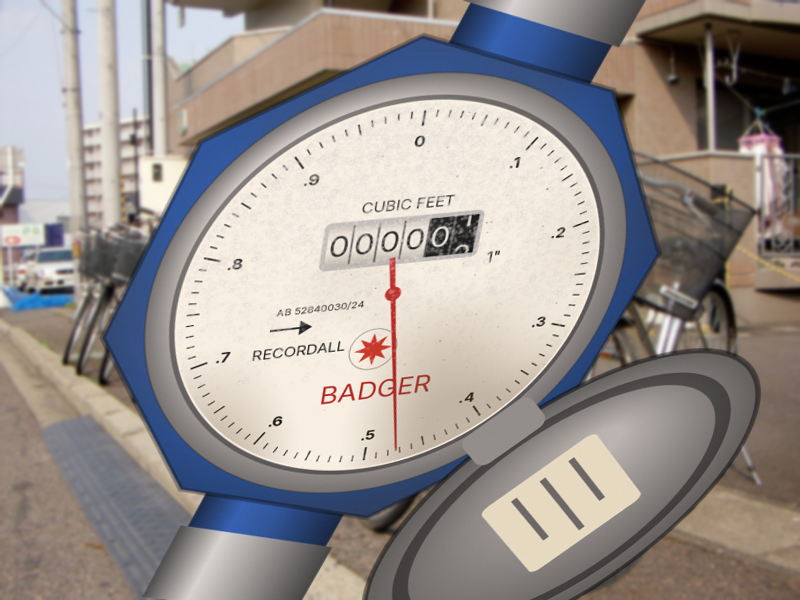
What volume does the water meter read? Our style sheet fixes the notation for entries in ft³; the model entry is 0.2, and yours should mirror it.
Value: 1.47
